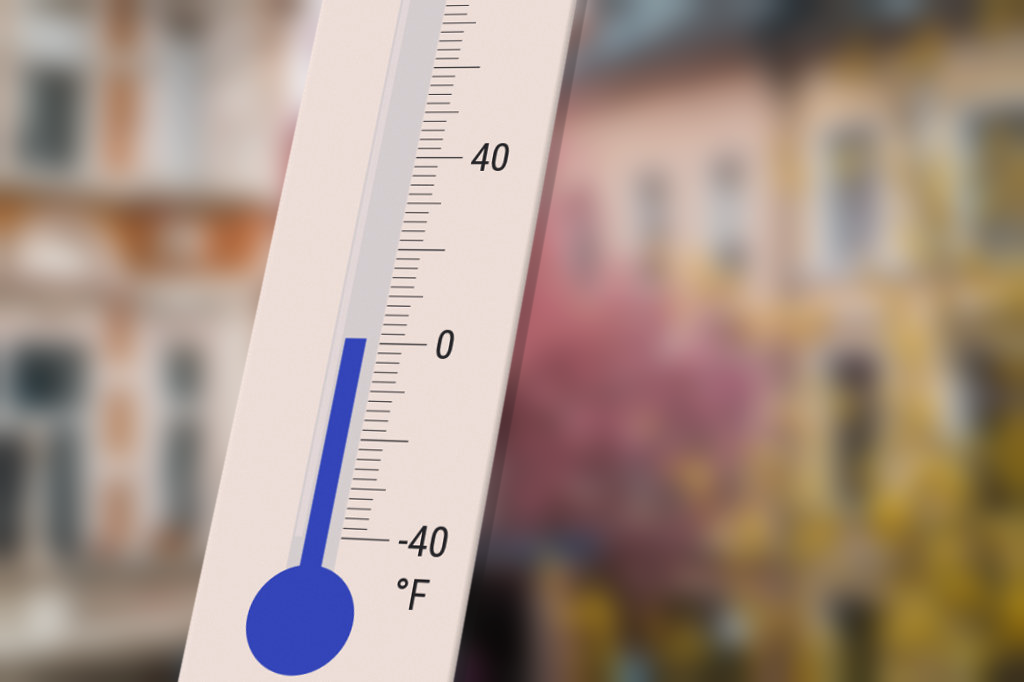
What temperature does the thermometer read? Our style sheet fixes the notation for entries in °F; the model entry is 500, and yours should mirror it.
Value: 1
